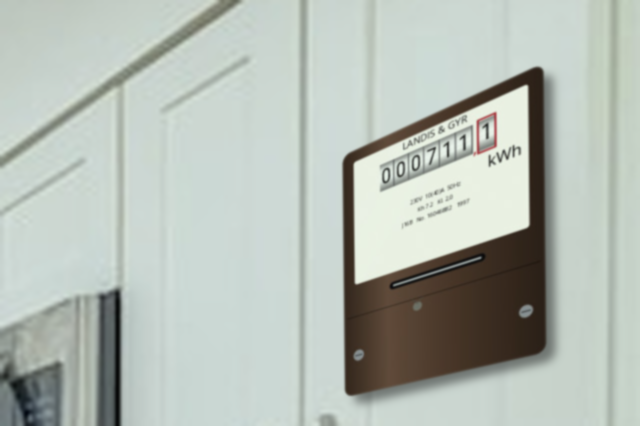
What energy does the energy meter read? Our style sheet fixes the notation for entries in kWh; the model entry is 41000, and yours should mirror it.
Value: 711.1
